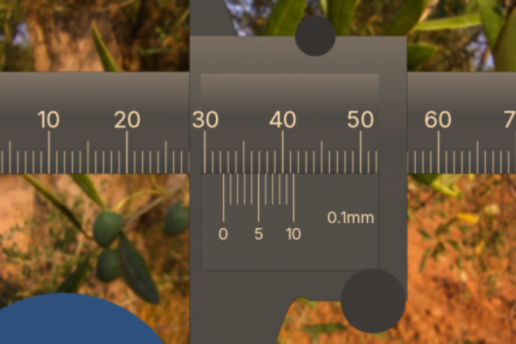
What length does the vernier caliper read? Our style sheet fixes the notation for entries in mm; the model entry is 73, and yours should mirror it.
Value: 32.4
